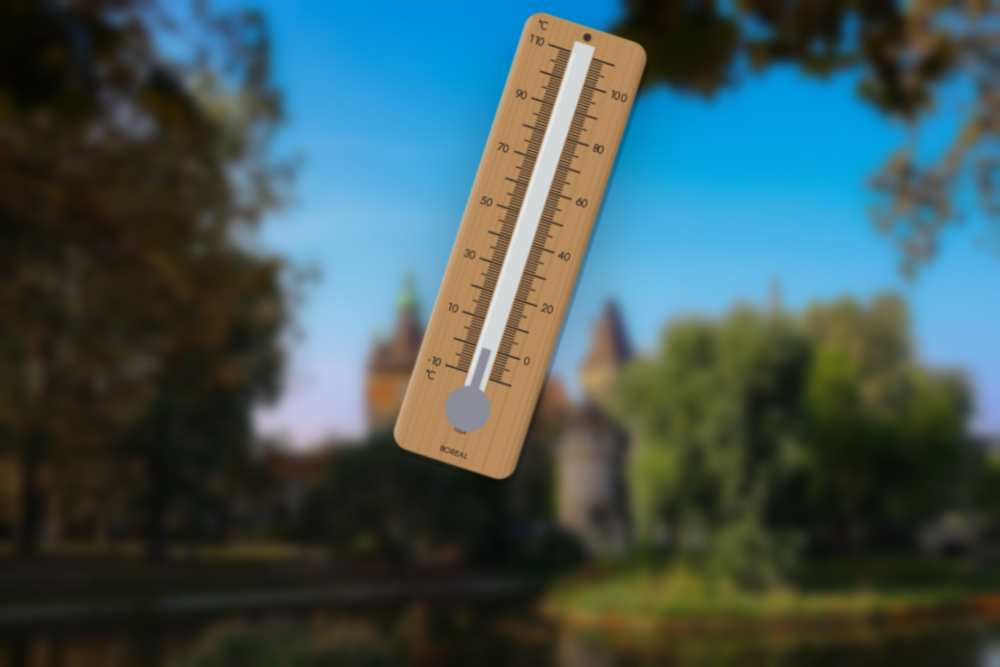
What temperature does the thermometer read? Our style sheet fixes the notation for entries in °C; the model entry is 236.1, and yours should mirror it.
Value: 0
